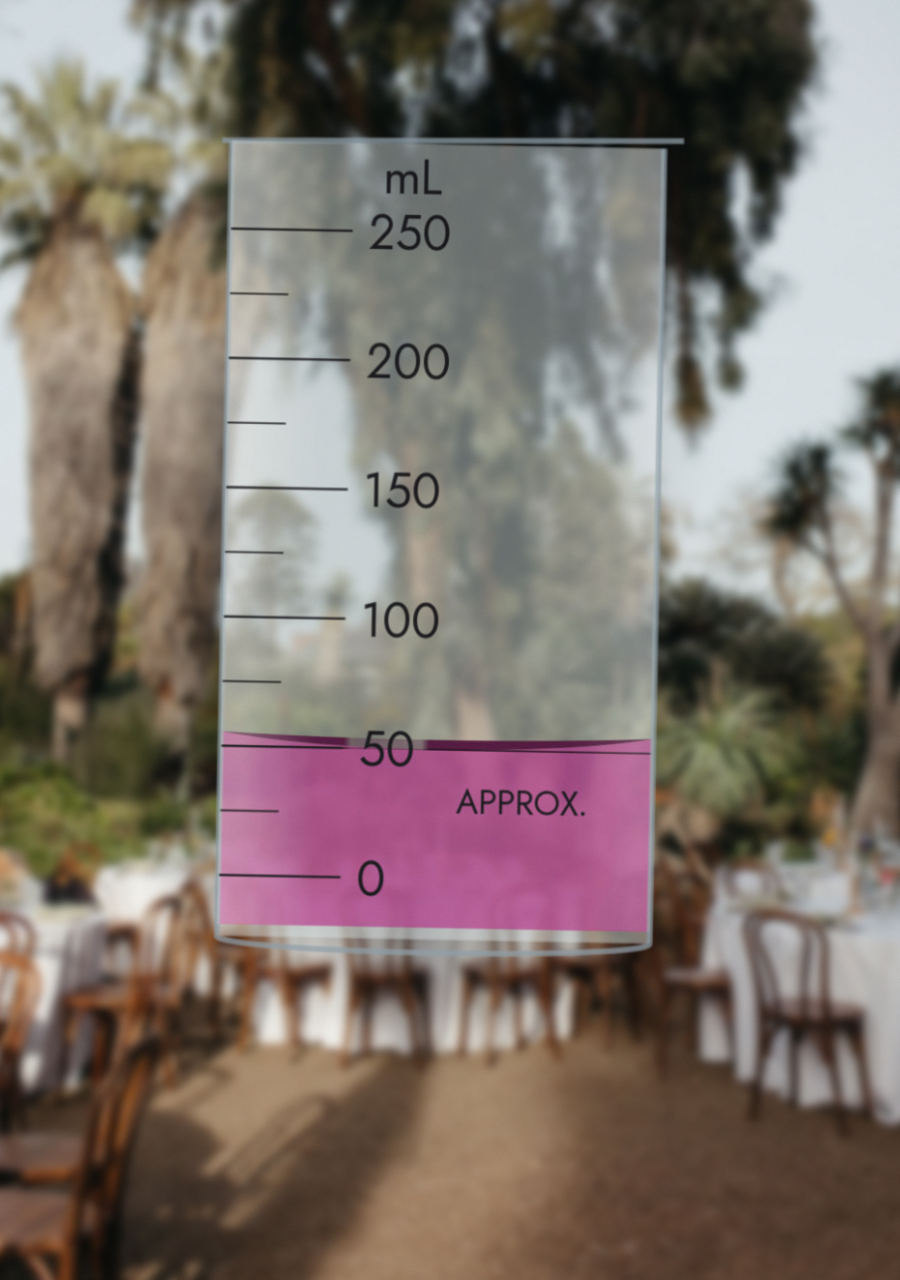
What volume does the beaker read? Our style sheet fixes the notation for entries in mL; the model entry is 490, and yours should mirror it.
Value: 50
